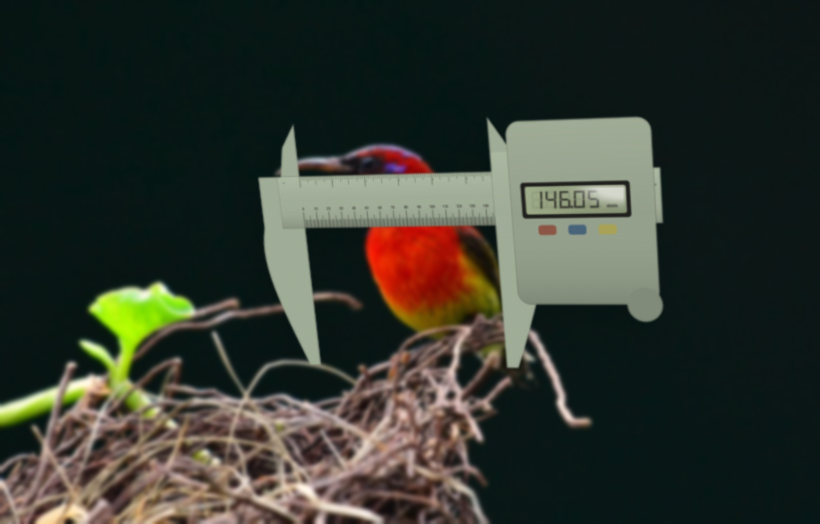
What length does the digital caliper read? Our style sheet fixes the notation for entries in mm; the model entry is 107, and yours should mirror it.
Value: 146.05
